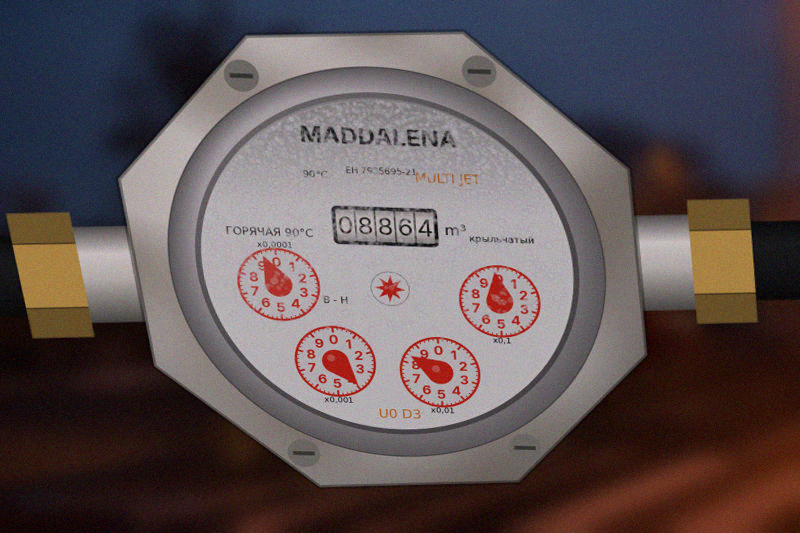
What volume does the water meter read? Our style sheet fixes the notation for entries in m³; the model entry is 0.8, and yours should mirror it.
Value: 8863.9839
